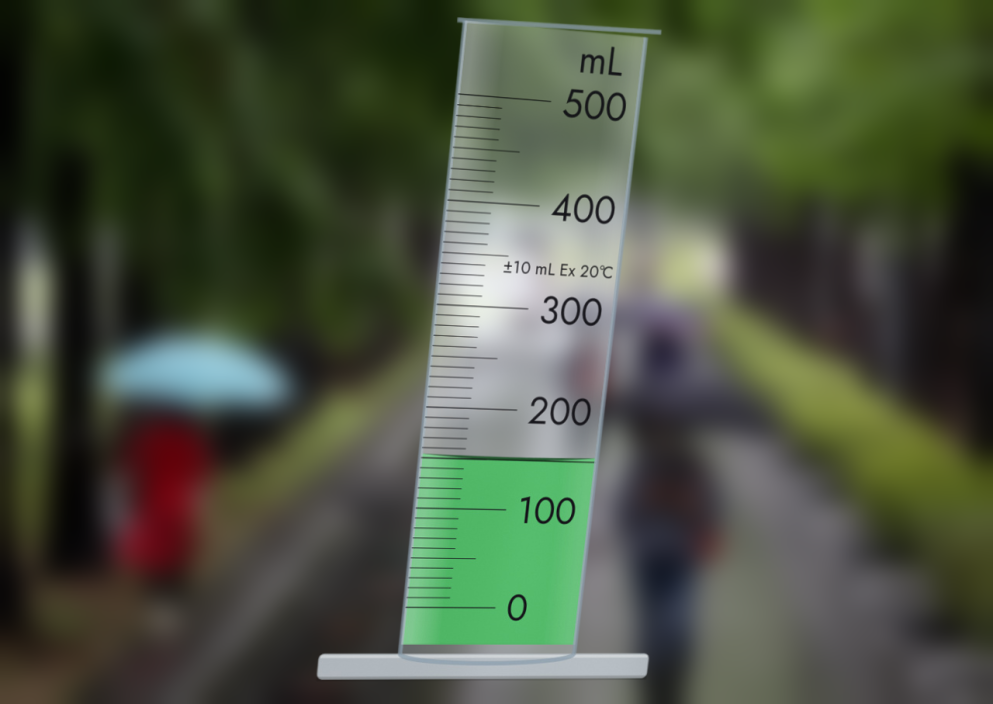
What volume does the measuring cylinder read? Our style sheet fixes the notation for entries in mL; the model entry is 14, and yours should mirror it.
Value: 150
